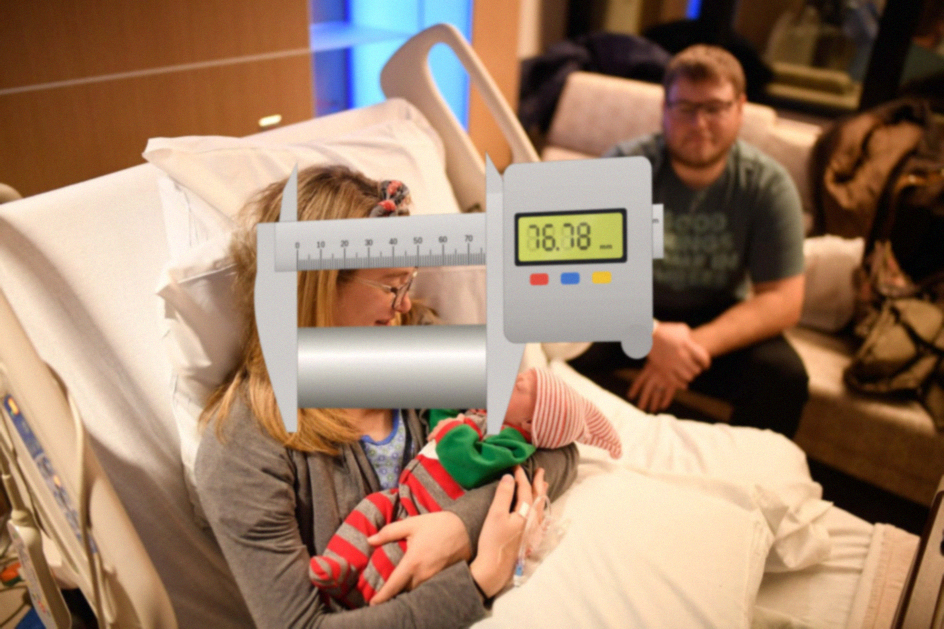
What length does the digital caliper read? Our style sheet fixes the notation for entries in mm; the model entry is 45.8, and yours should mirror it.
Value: 76.78
